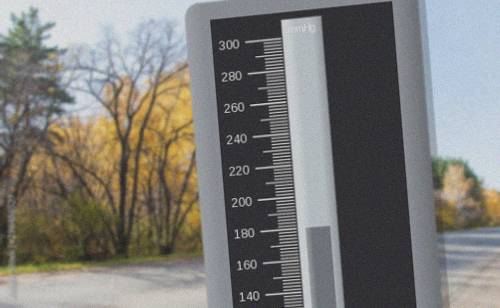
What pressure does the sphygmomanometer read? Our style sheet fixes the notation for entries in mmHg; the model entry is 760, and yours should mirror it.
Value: 180
